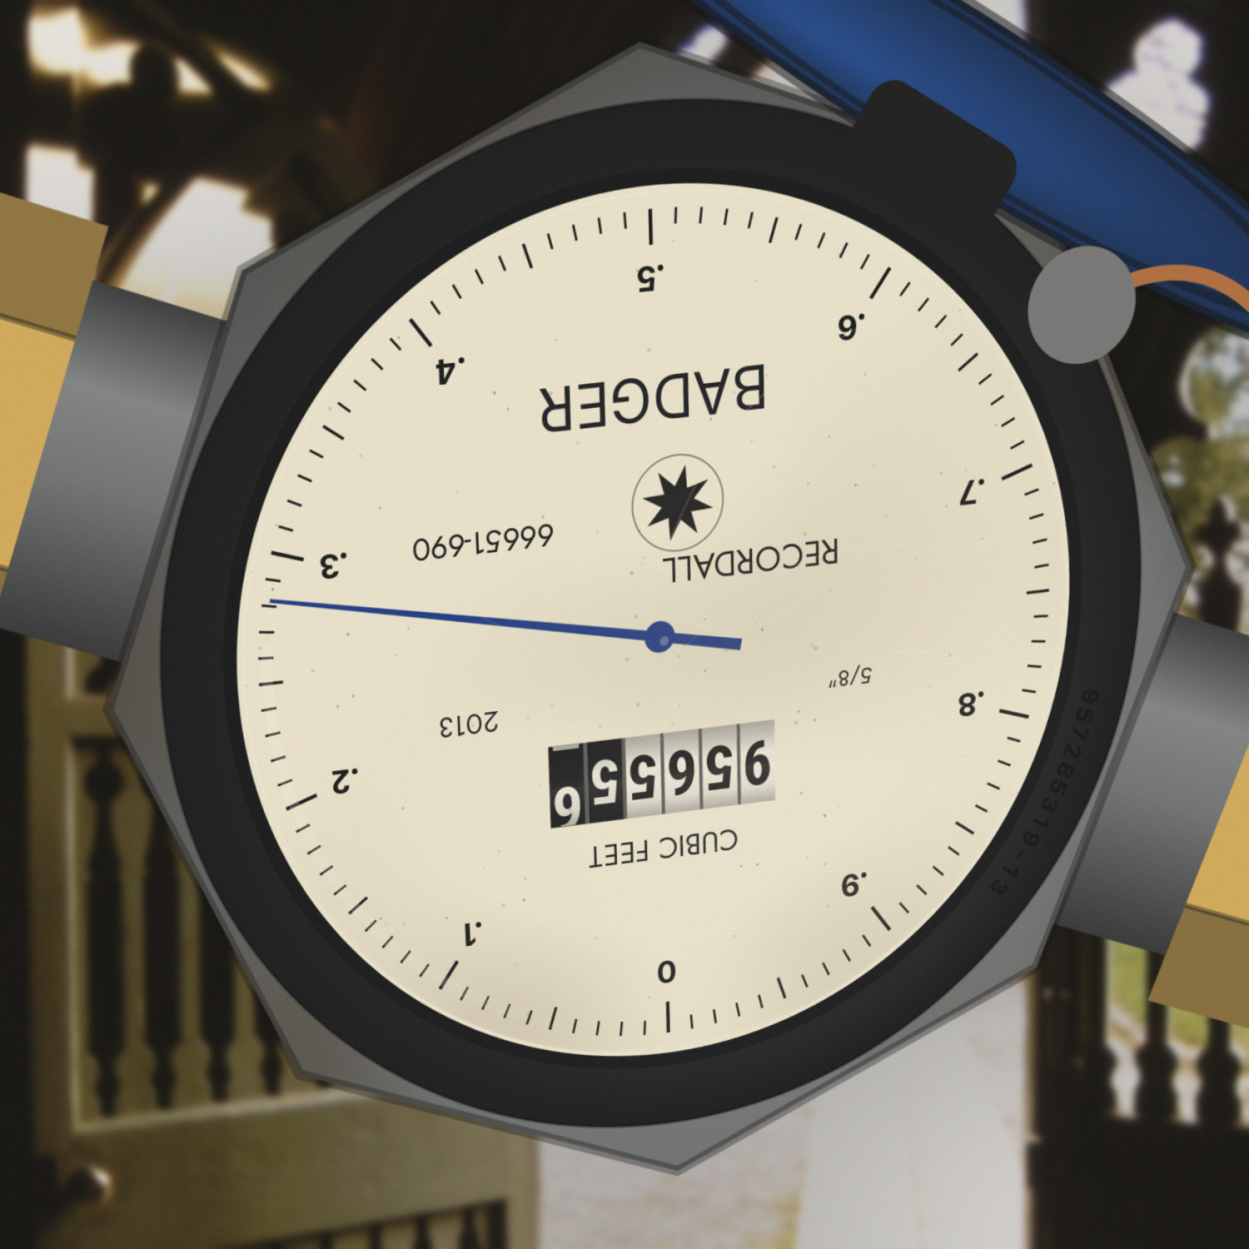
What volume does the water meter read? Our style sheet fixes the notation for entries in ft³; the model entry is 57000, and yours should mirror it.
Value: 956556.28
